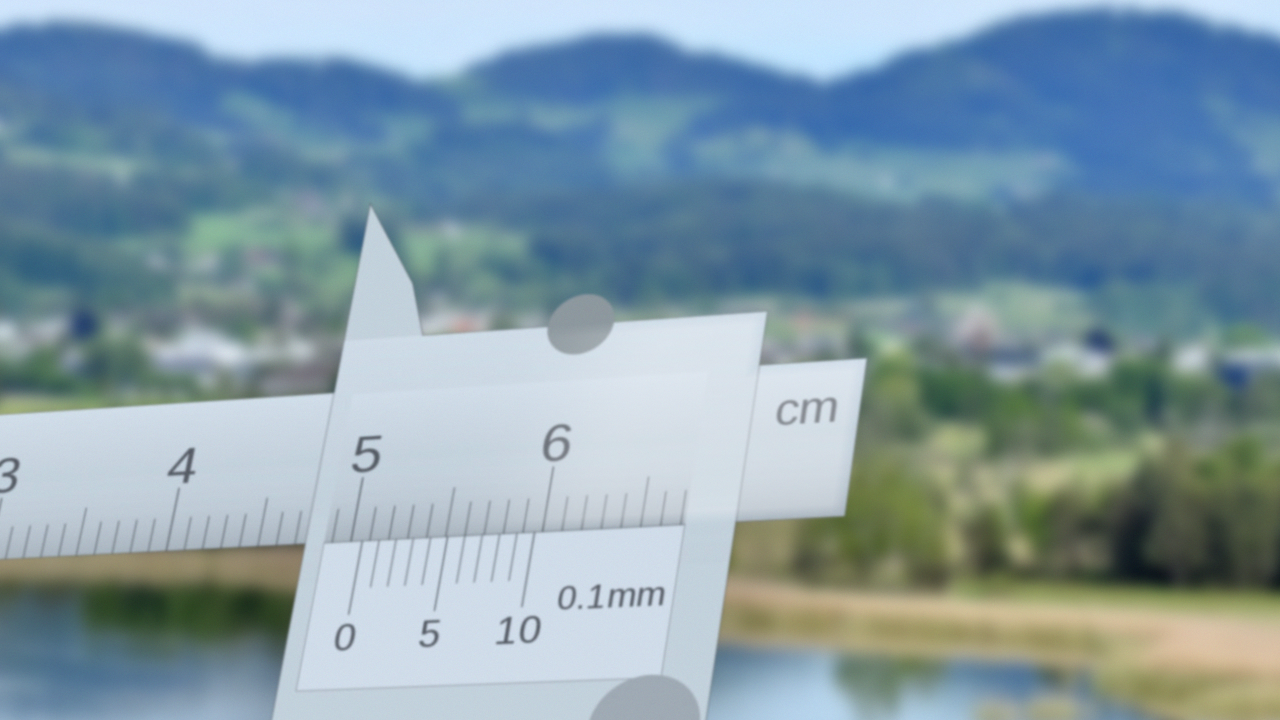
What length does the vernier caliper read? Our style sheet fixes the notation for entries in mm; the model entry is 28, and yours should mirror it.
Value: 50.6
